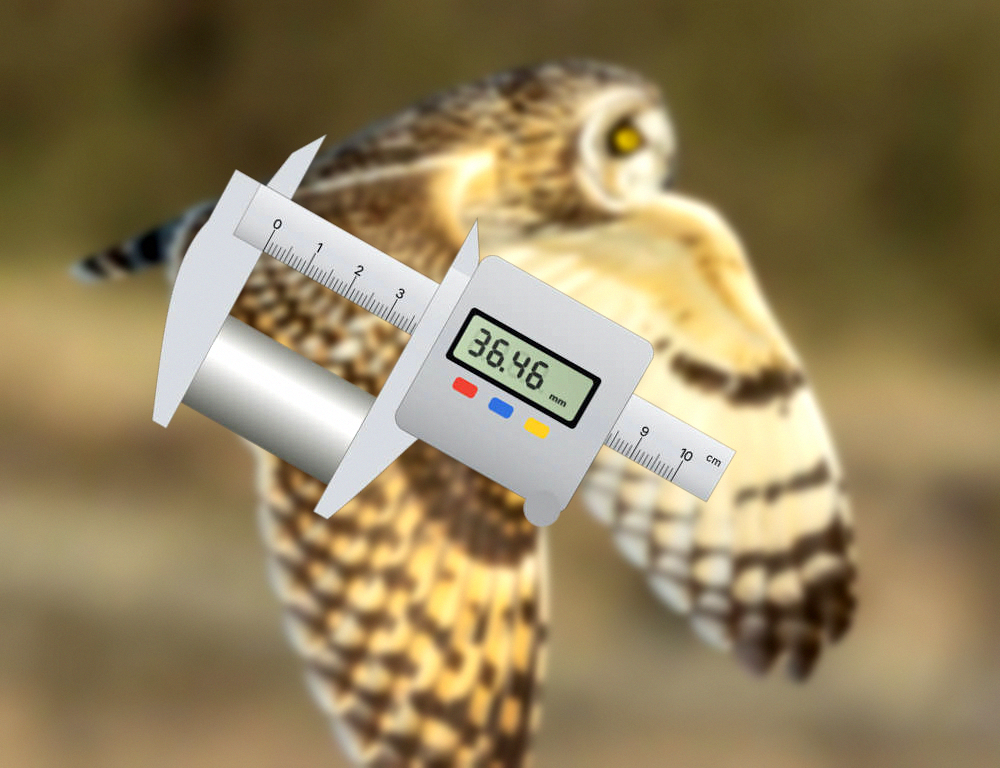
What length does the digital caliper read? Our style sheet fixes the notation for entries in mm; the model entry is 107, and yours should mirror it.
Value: 36.46
